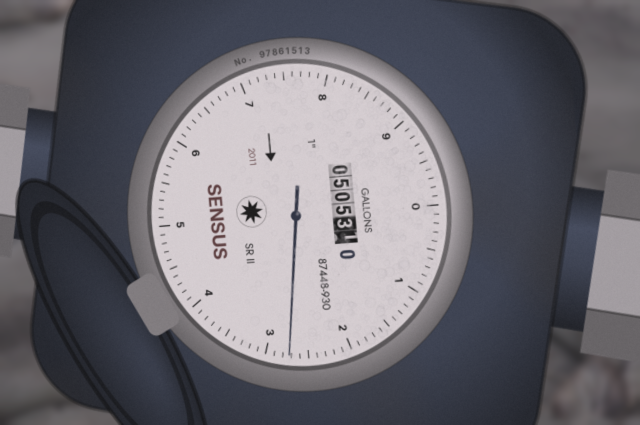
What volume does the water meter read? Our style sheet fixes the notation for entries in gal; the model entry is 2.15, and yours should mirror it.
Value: 505312.7
